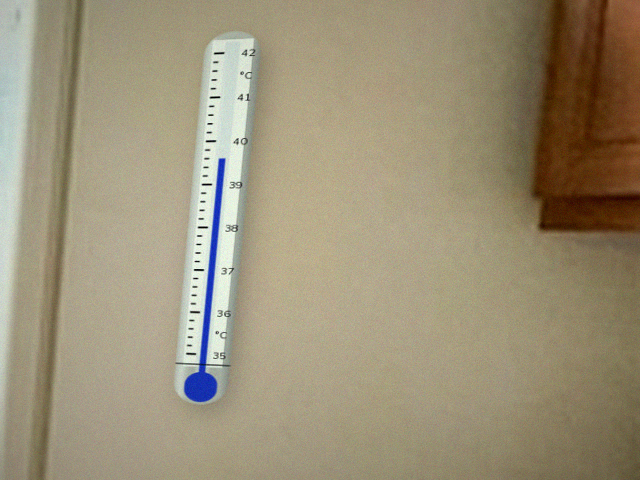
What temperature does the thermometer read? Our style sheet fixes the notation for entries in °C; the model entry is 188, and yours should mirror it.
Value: 39.6
